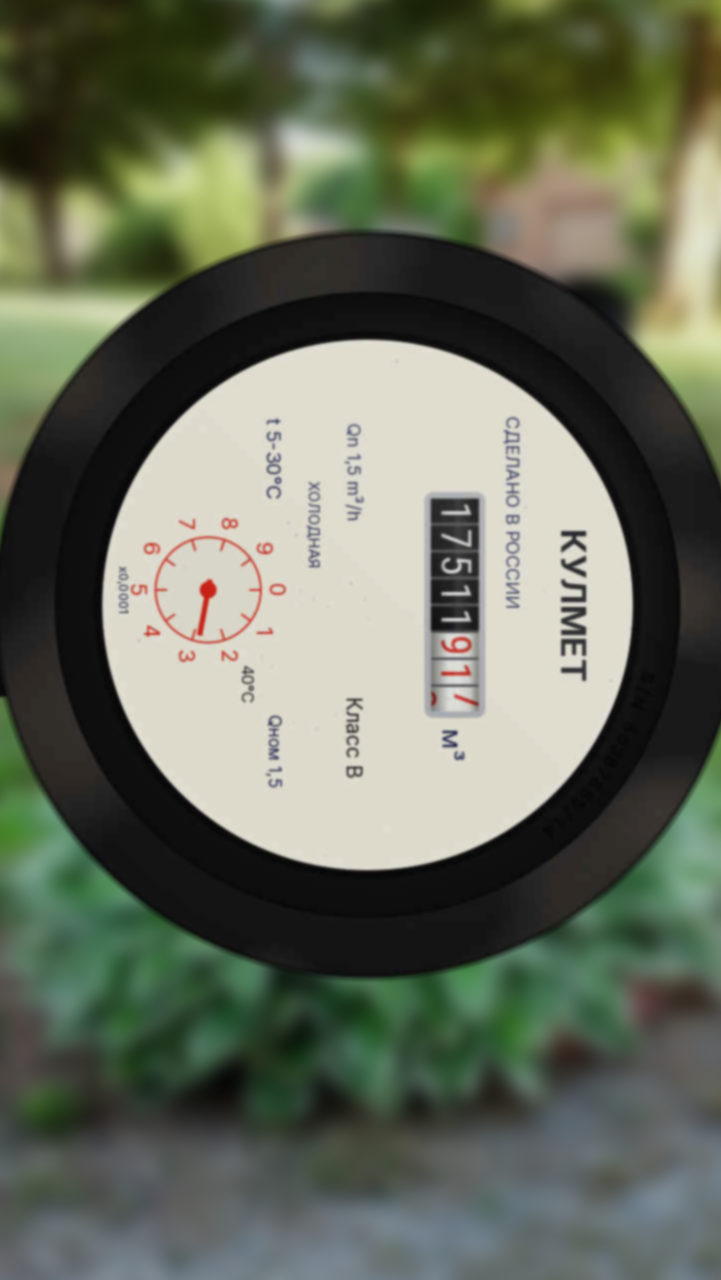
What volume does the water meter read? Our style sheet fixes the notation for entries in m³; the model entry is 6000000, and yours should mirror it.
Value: 17511.9172
